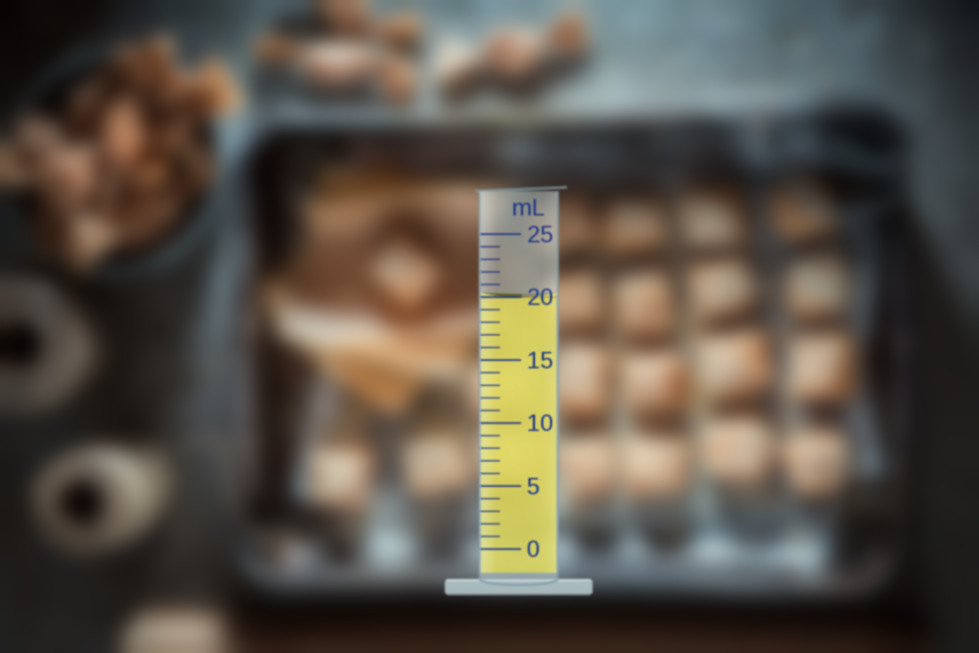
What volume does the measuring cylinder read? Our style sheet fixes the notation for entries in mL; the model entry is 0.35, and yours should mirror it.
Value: 20
